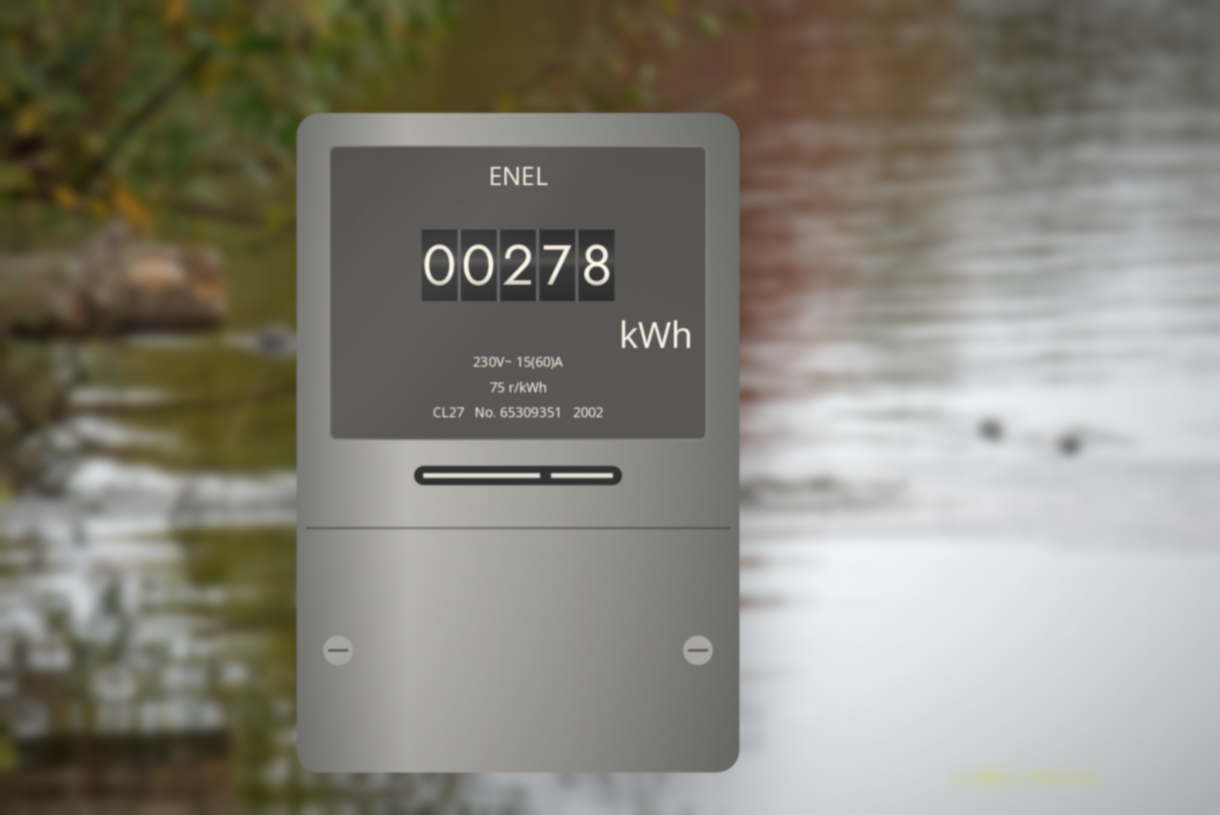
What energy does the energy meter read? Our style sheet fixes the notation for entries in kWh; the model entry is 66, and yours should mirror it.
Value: 278
